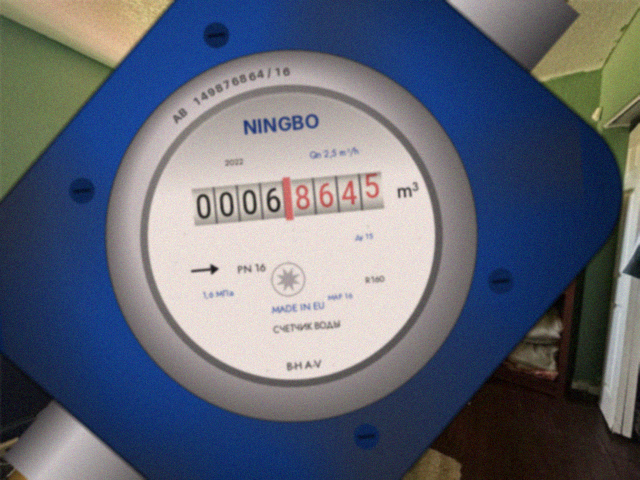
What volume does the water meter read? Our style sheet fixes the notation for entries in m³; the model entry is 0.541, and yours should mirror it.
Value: 6.8645
